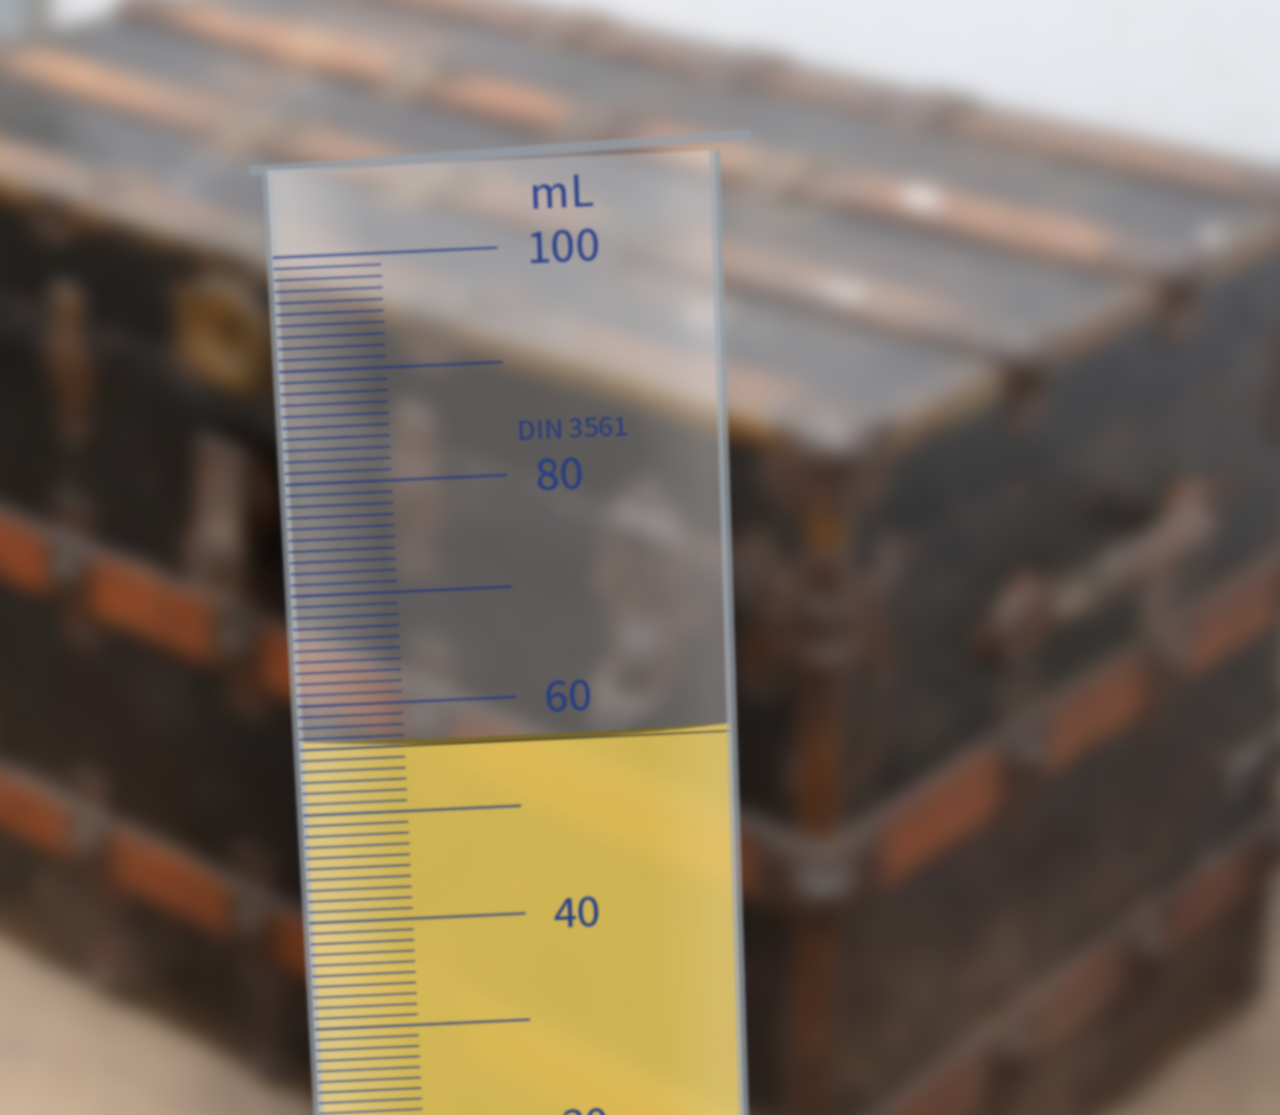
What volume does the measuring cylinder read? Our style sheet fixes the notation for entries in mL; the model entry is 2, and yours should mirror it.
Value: 56
